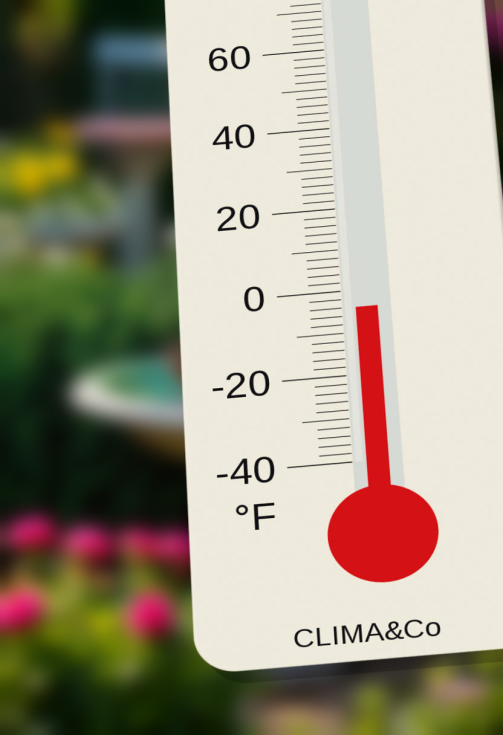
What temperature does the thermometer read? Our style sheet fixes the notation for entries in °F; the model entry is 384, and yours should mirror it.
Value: -4
